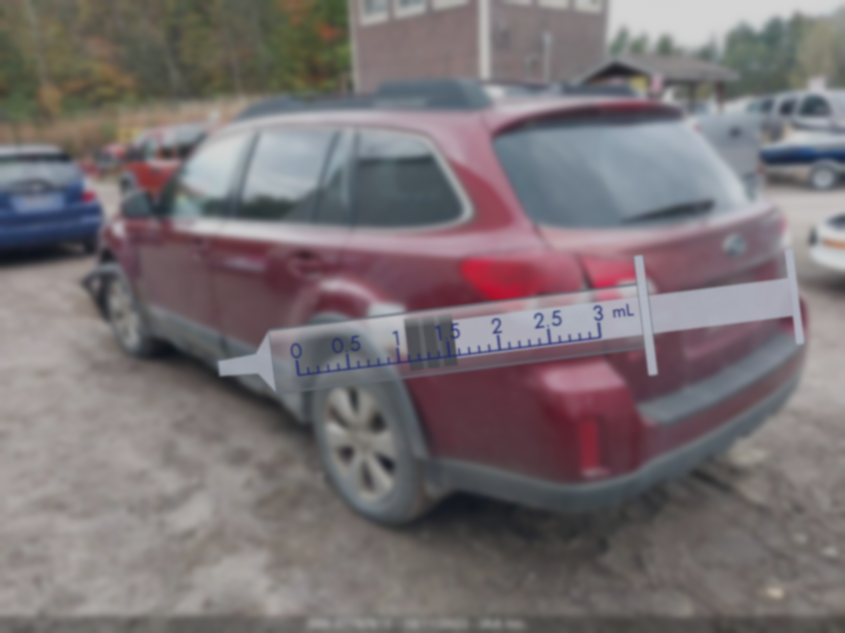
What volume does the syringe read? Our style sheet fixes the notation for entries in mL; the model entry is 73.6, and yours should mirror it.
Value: 1.1
